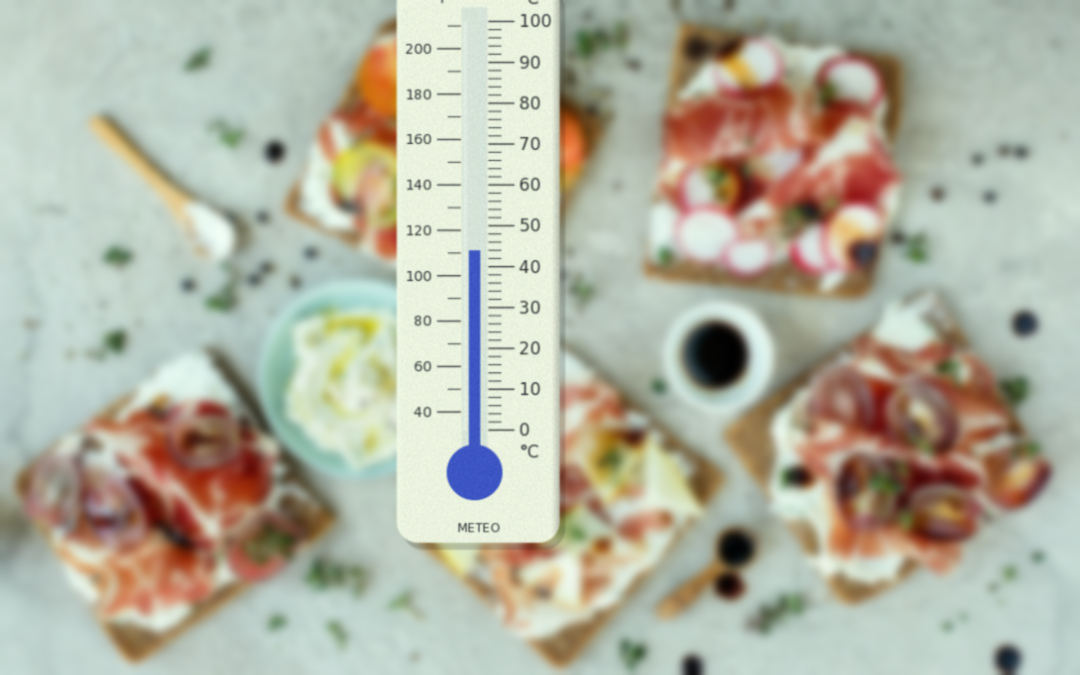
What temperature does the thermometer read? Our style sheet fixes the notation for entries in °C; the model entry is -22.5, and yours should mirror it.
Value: 44
